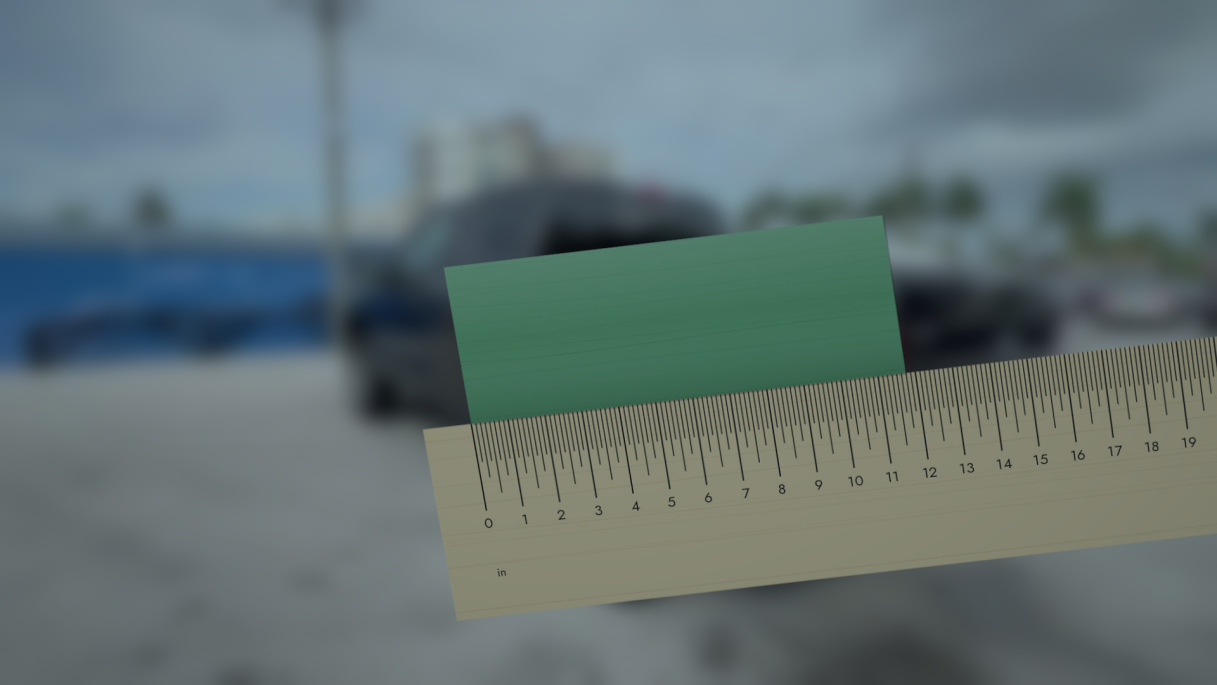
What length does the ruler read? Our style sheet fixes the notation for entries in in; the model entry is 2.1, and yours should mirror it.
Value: 11.75
